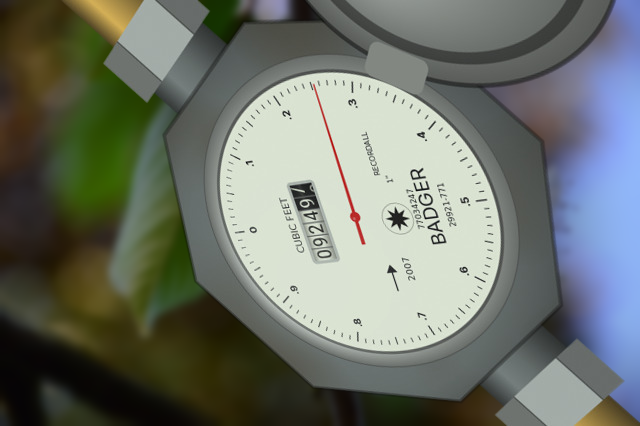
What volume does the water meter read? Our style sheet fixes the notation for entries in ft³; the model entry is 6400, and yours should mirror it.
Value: 92497.25
